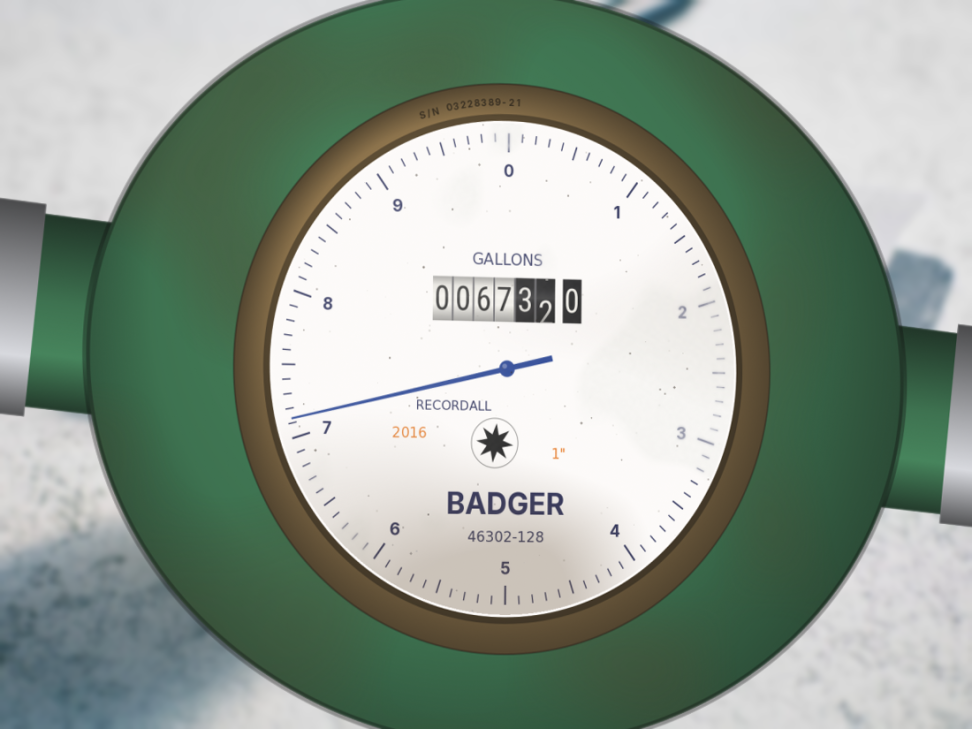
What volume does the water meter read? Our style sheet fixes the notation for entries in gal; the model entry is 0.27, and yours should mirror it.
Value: 67317.1
